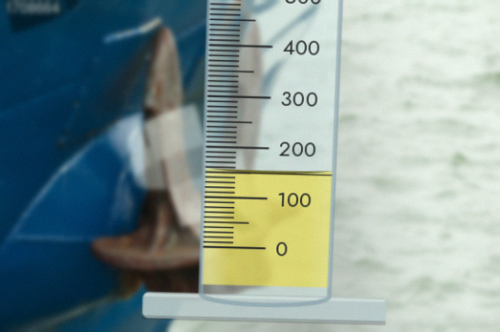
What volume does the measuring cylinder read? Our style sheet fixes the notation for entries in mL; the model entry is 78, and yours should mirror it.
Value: 150
